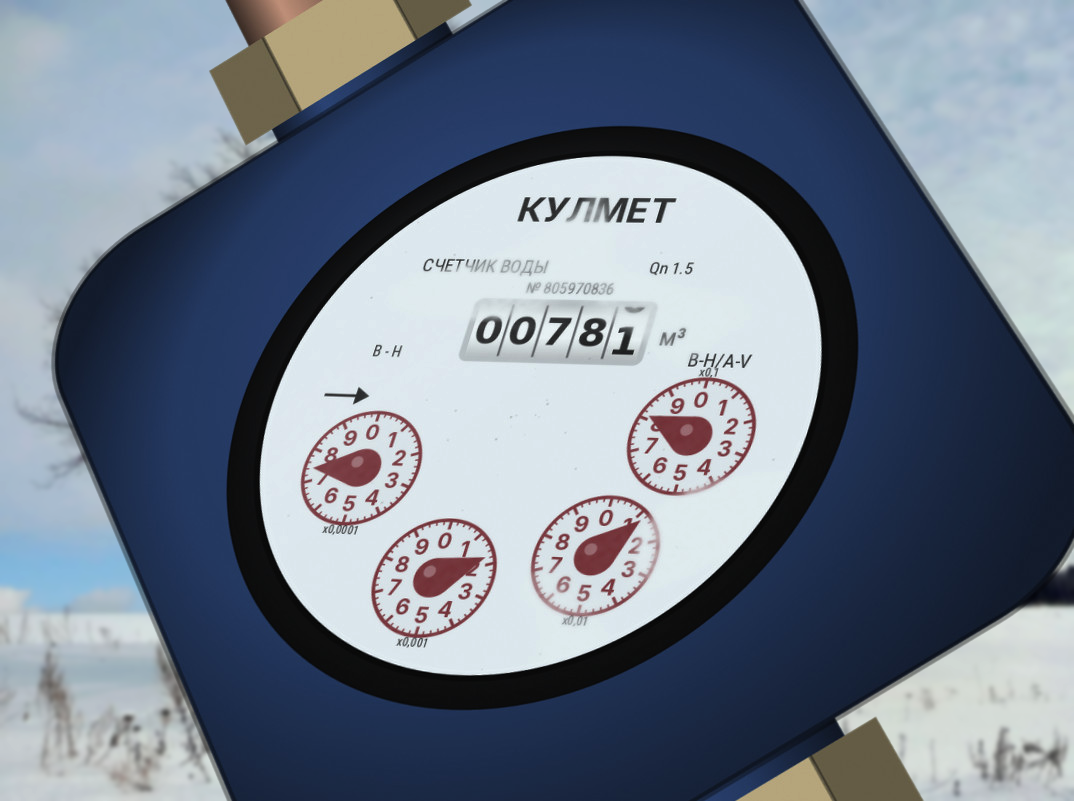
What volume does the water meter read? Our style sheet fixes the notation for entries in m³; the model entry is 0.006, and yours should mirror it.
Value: 780.8117
